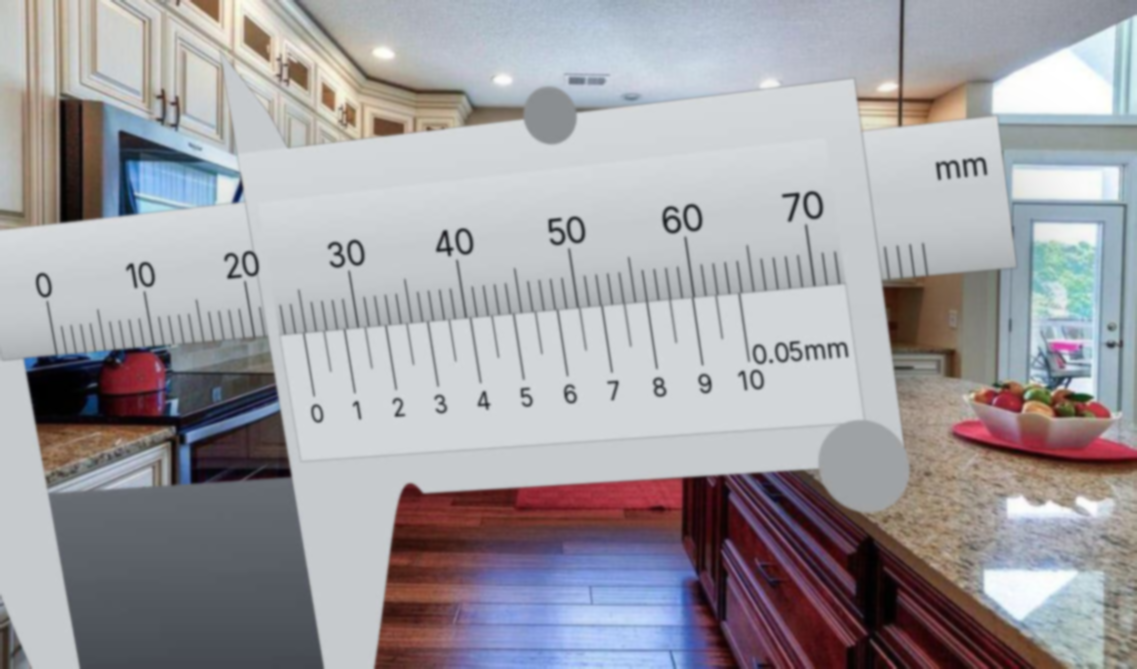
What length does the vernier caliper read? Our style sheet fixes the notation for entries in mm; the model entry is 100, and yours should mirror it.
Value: 24.8
